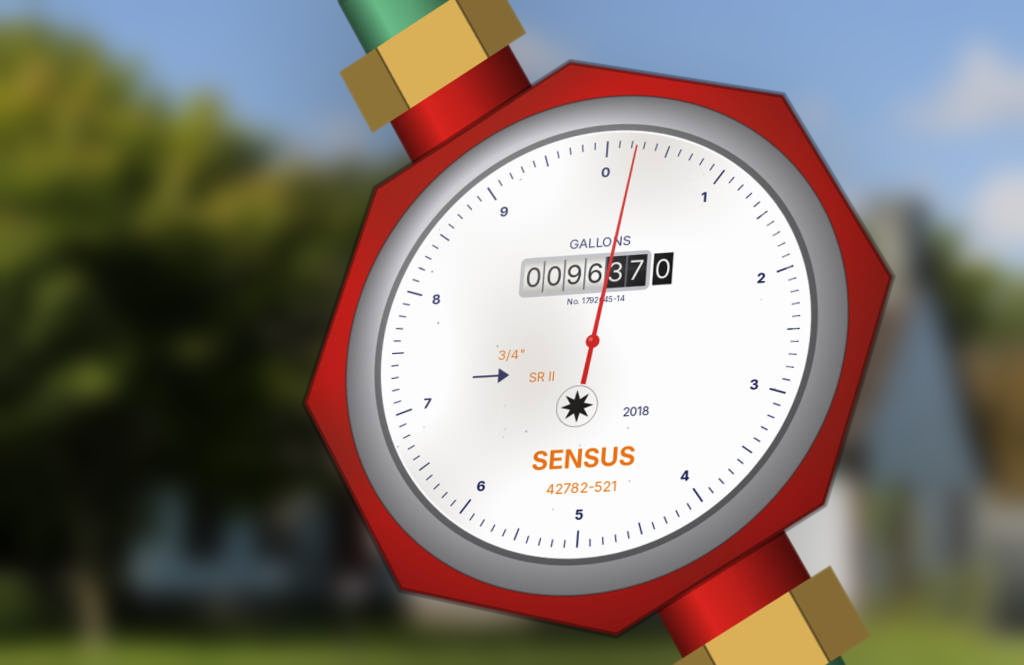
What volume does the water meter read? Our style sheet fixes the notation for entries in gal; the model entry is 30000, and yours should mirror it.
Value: 96370.2
